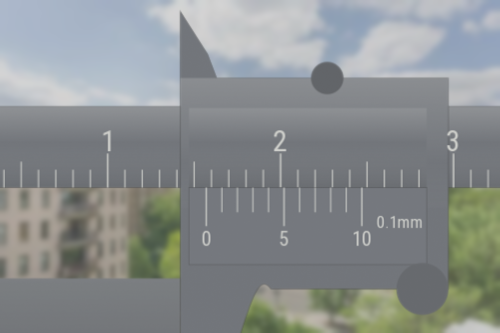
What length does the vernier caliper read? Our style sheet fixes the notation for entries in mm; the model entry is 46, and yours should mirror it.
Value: 15.7
